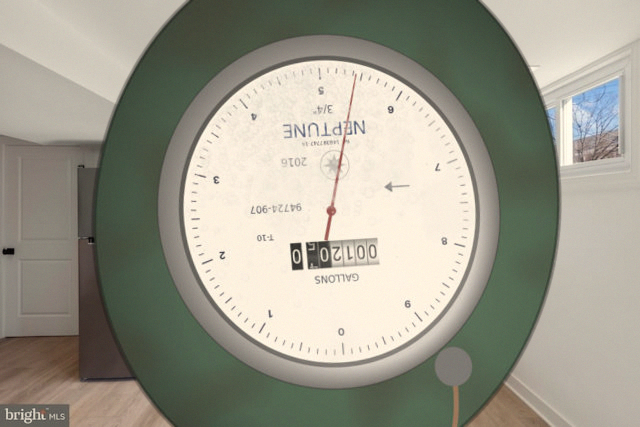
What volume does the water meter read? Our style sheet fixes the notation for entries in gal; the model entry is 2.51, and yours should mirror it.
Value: 12045.4
